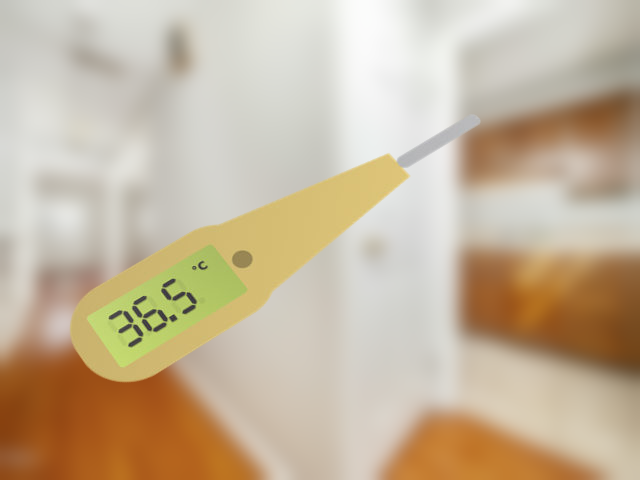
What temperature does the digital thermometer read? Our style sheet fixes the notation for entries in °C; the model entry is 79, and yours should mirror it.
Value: 36.5
